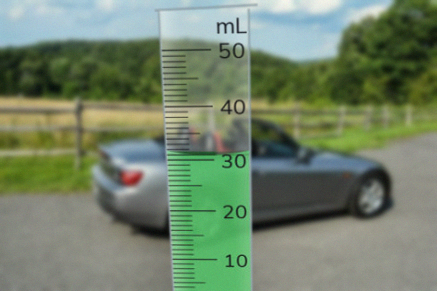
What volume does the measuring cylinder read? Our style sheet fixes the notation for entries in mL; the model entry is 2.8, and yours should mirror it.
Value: 31
